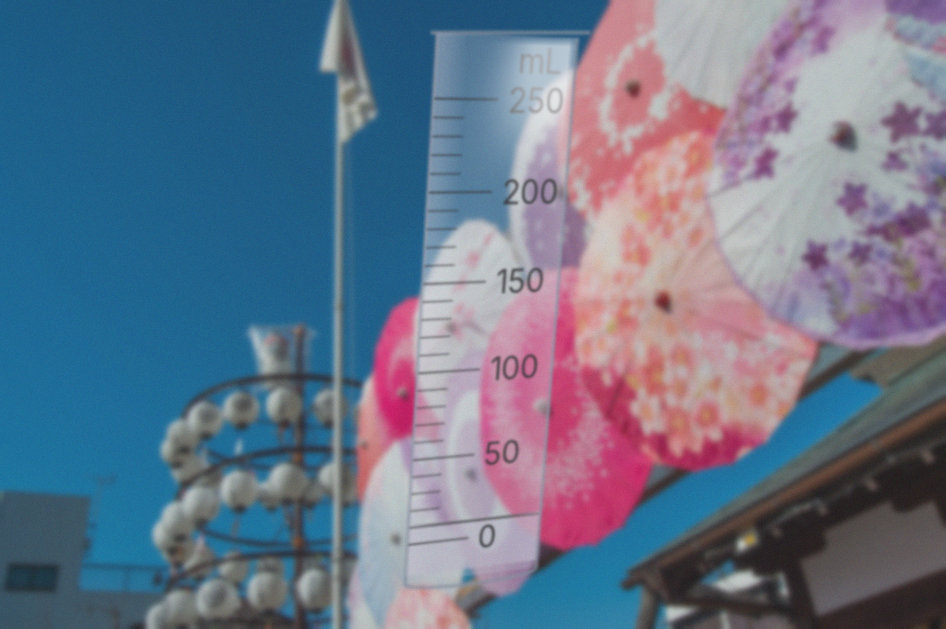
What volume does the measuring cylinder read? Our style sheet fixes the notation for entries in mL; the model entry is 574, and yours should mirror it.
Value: 10
